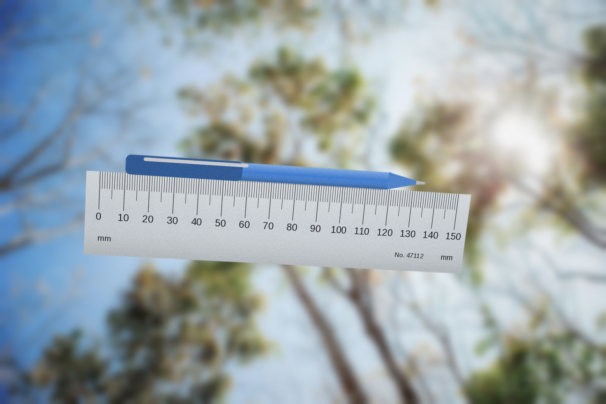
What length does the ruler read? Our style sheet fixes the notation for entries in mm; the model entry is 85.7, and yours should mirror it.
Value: 125
